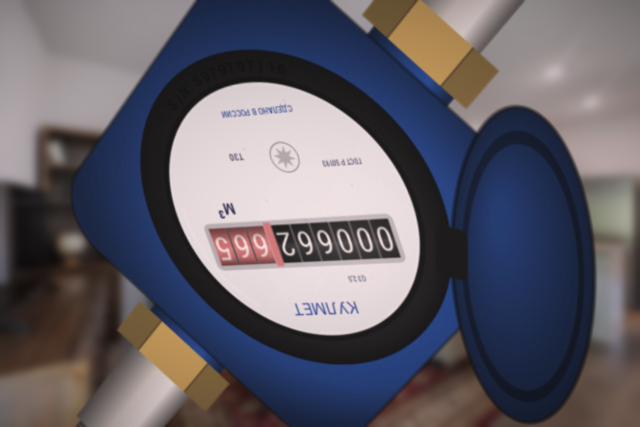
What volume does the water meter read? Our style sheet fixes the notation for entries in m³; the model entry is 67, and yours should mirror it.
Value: 662.665
